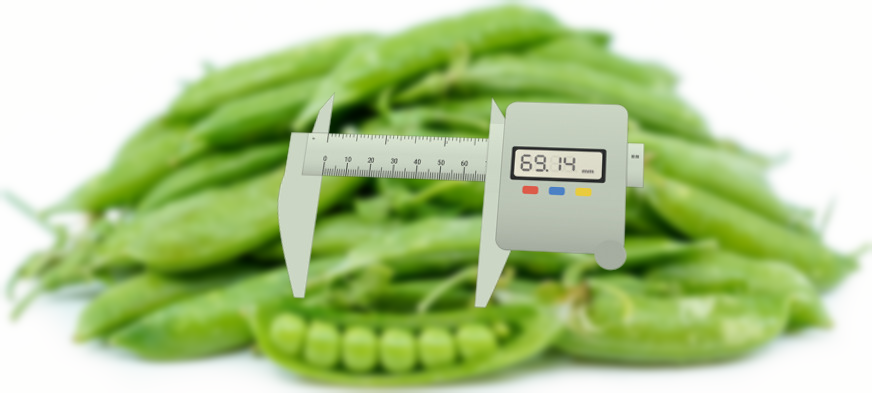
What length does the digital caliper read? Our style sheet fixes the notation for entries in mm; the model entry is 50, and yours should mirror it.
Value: 69.14
